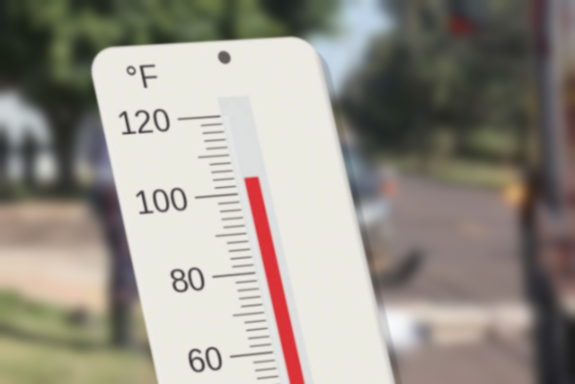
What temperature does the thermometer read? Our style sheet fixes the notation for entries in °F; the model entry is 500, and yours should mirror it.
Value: 104
